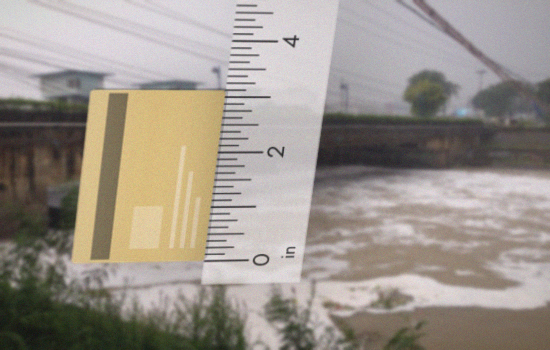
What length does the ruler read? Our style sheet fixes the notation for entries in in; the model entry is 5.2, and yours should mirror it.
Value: 3.125
